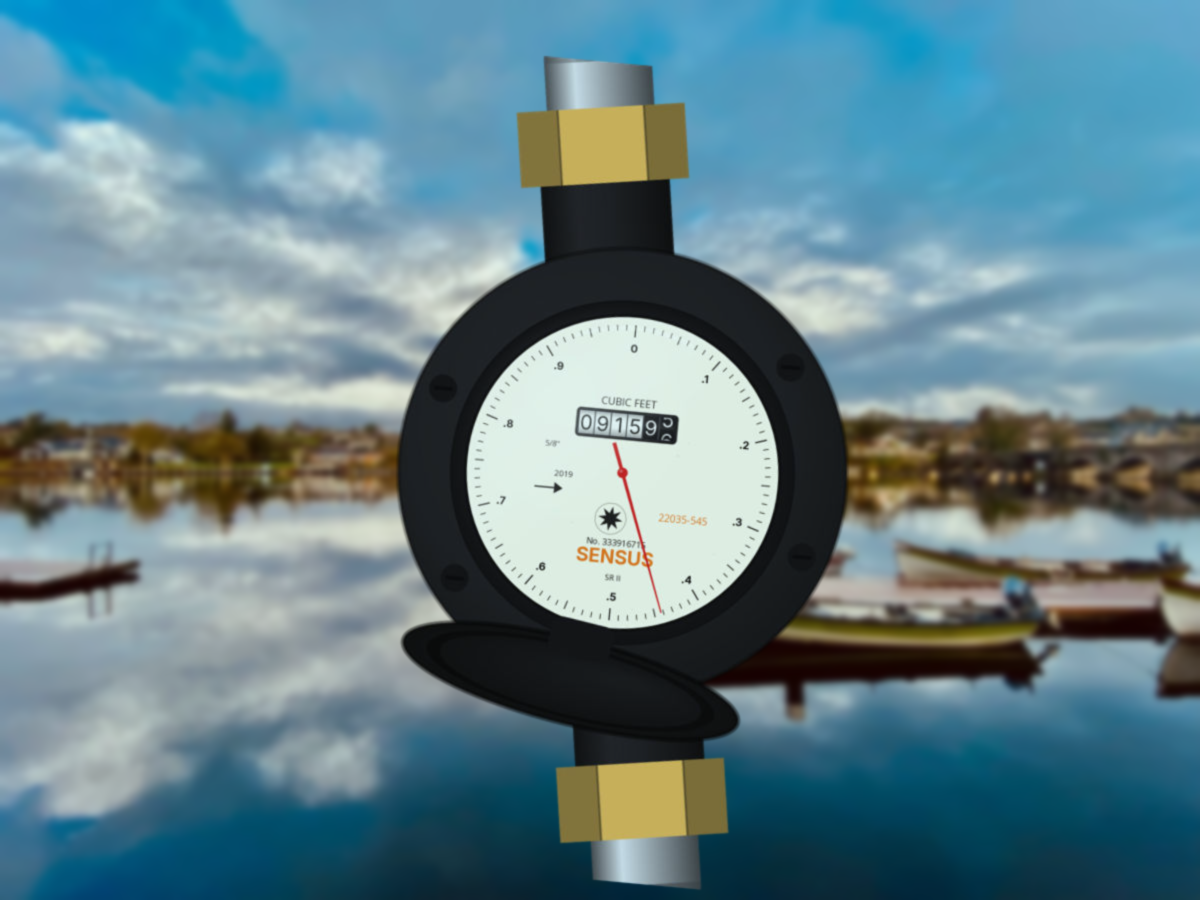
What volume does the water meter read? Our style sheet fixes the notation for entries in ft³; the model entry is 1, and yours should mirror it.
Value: 91595.44
